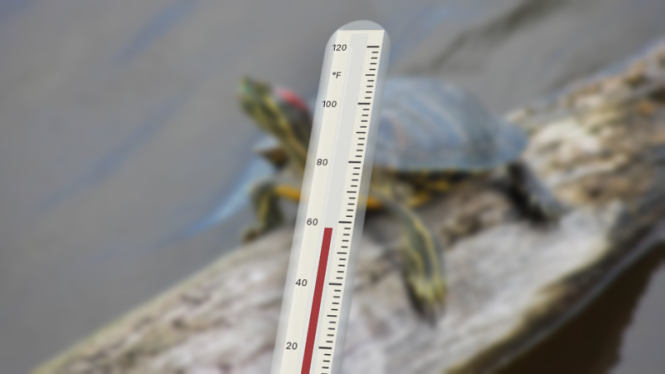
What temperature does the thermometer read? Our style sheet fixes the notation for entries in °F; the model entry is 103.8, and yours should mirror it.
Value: 58
